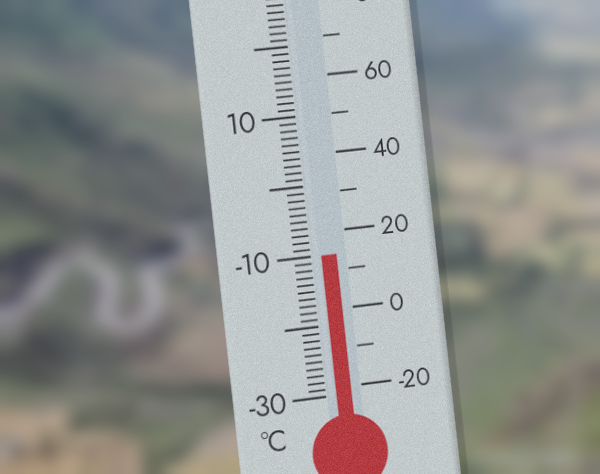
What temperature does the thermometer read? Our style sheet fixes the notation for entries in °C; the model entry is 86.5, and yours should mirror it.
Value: -10
